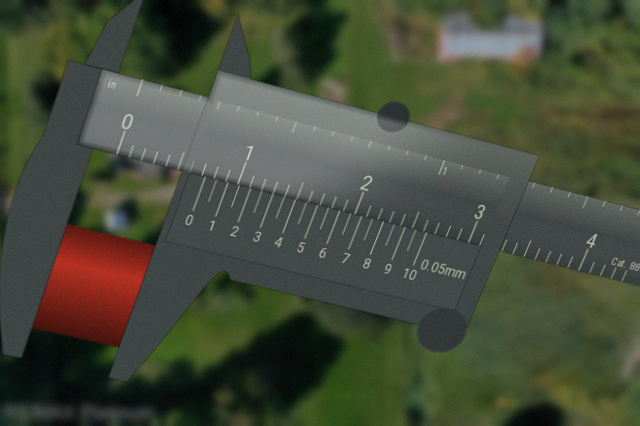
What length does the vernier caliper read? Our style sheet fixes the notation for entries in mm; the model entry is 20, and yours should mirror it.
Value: 7.3
